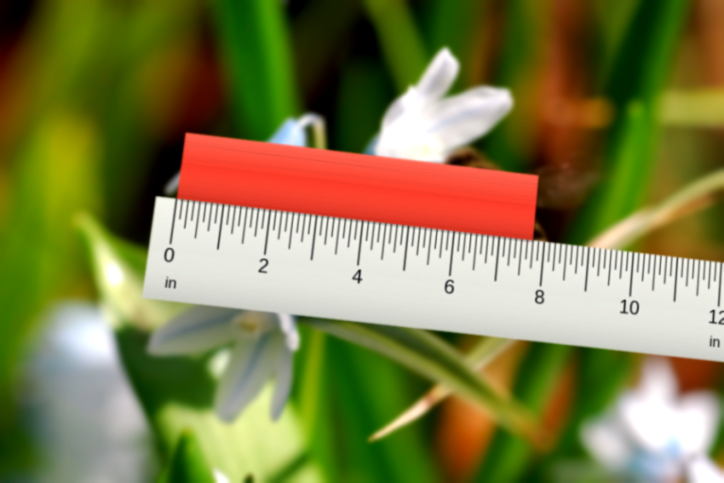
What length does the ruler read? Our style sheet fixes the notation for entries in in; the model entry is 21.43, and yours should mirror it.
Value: 7.75
